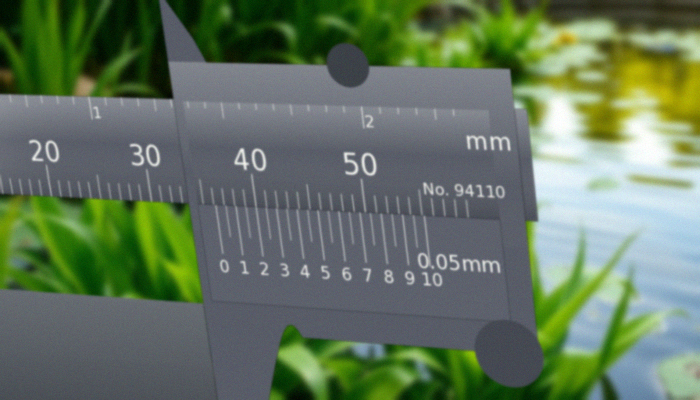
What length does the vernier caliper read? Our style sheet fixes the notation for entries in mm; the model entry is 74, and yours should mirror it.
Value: 36.2
